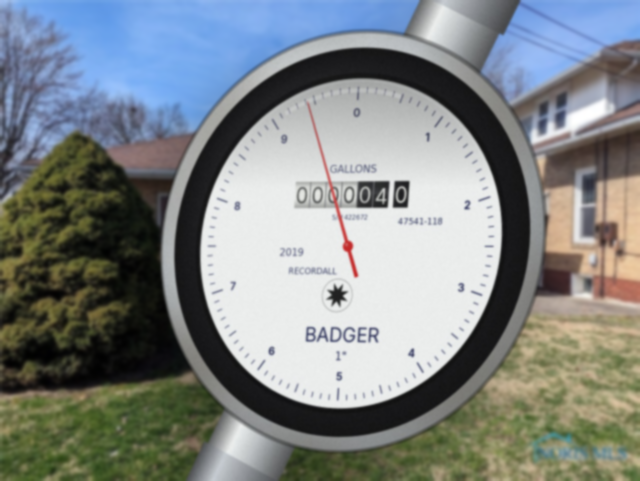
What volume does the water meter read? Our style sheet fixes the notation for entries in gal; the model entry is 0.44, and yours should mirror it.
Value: 39.4
